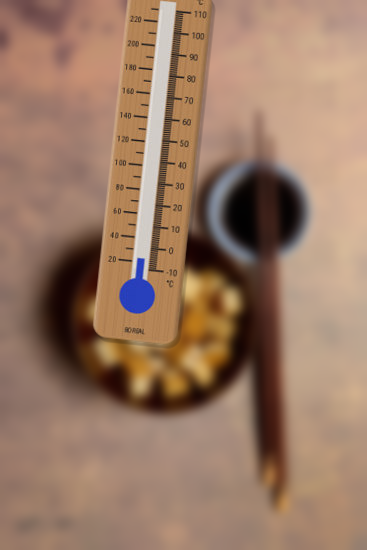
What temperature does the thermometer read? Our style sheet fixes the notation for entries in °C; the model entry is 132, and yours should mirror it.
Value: -5
